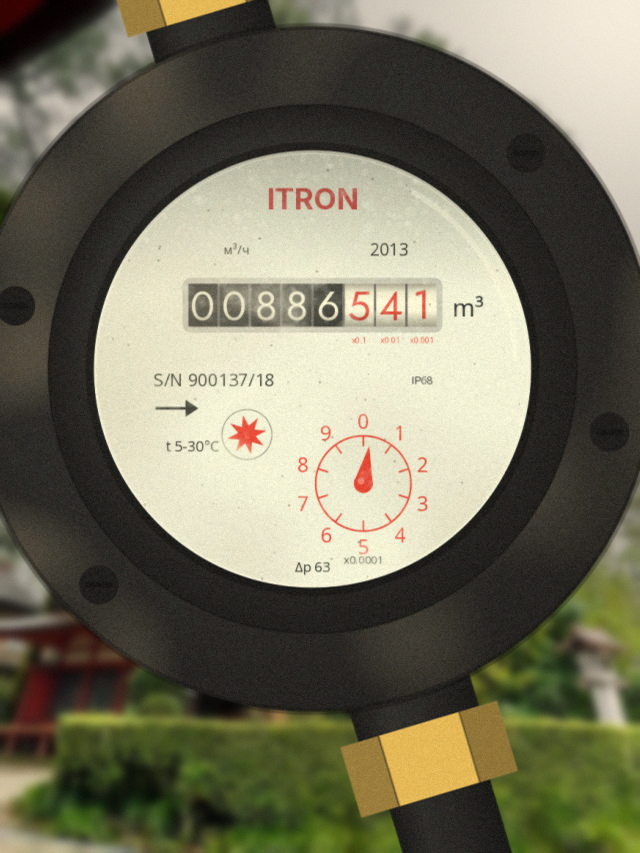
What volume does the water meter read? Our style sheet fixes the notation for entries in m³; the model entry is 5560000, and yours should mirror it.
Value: 886.5410
